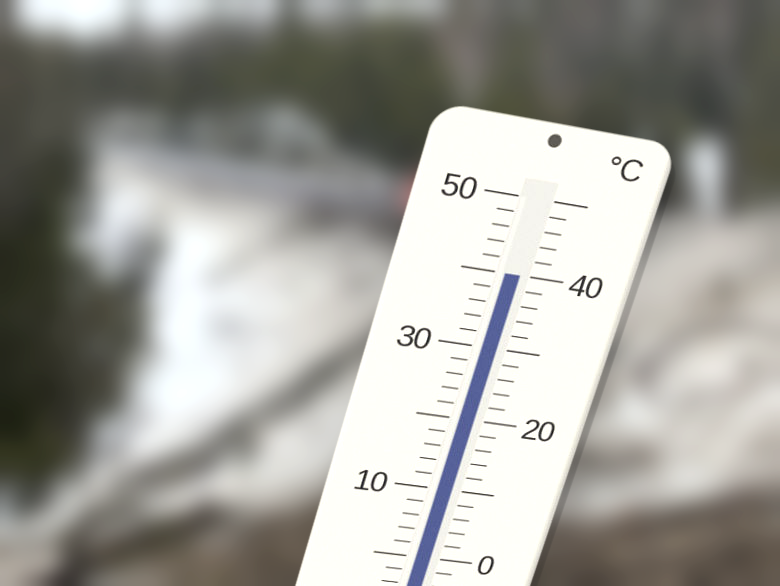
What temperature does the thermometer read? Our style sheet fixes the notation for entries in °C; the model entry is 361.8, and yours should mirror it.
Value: 40
